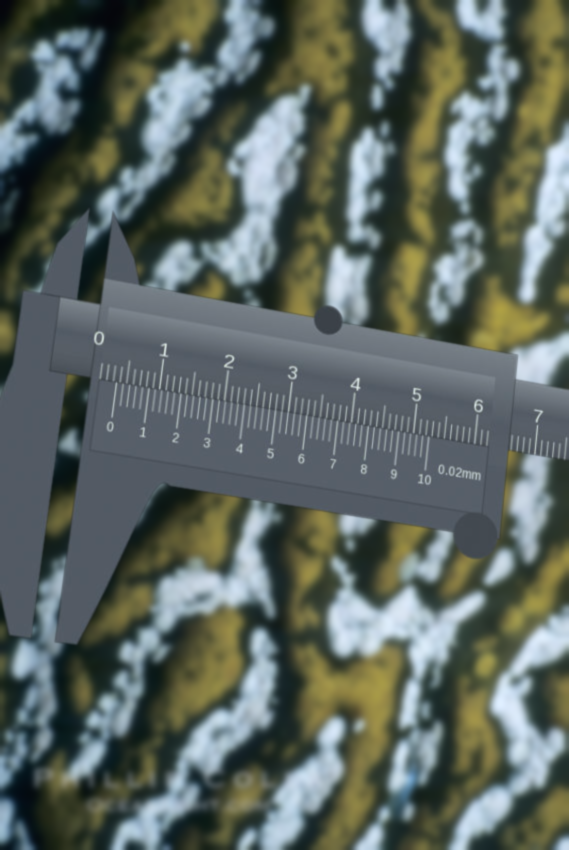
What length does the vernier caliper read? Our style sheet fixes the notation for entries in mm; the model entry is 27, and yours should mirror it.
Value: 3.5
